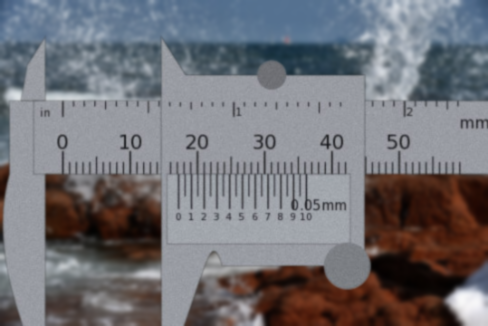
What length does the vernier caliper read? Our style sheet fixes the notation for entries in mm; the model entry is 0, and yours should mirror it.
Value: 17.2
